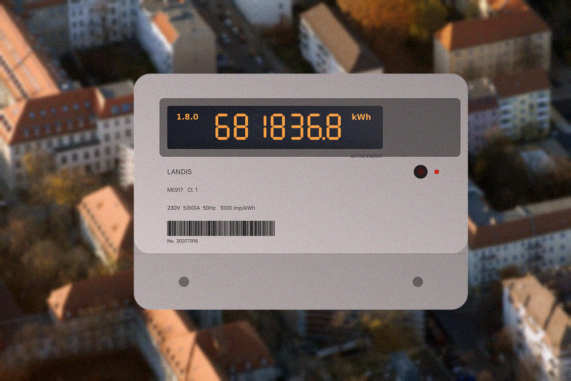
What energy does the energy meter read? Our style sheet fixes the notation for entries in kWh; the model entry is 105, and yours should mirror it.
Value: 681836.8
